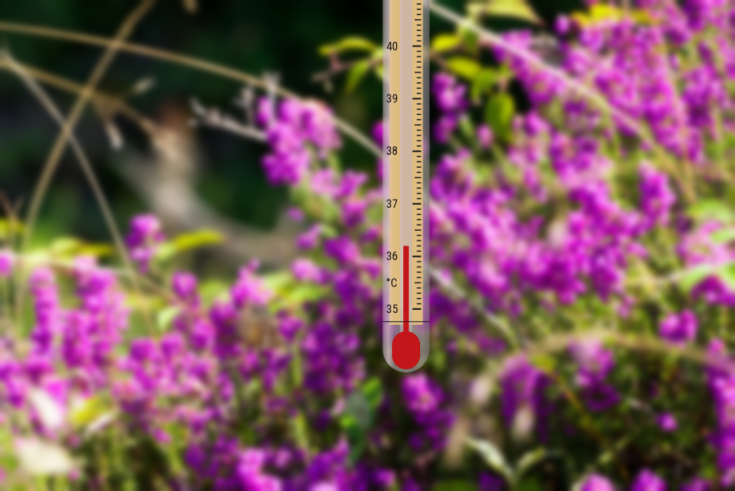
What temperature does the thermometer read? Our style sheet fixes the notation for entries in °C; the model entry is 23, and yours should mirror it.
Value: 36.2
